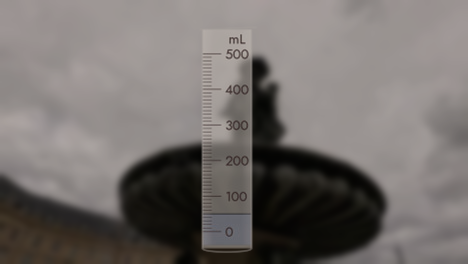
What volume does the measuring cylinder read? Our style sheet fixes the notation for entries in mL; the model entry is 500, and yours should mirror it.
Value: 50
